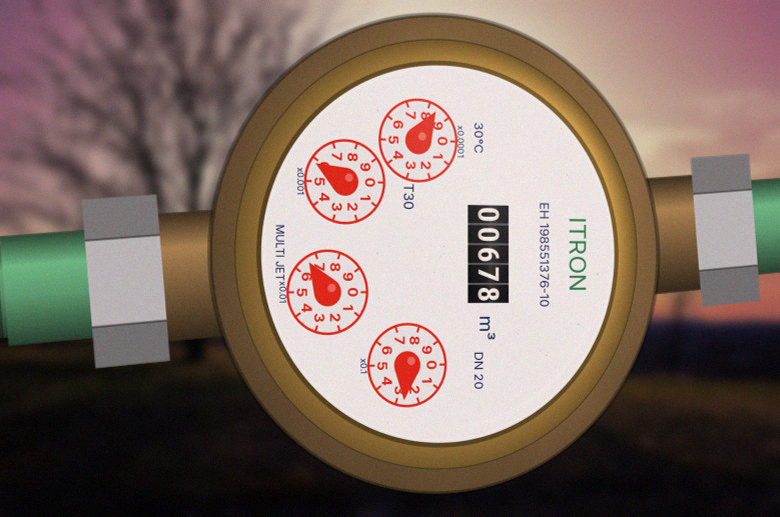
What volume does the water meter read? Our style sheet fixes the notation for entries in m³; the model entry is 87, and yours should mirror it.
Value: 678.2658
